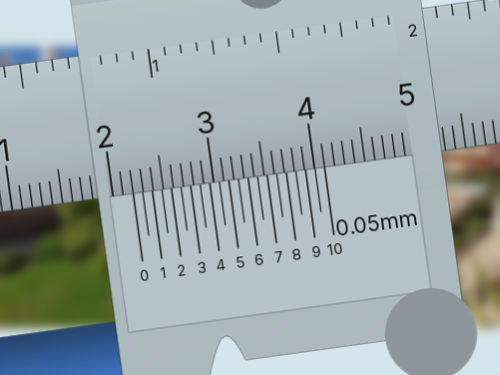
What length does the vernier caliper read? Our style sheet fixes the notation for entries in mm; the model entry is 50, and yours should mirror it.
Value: 22.0
